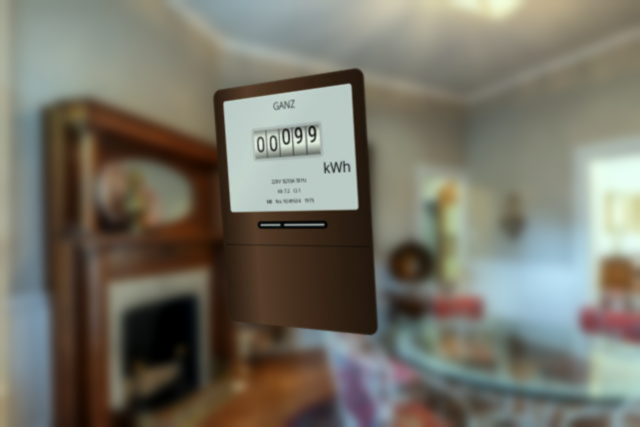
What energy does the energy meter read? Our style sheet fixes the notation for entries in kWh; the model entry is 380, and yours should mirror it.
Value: 99
